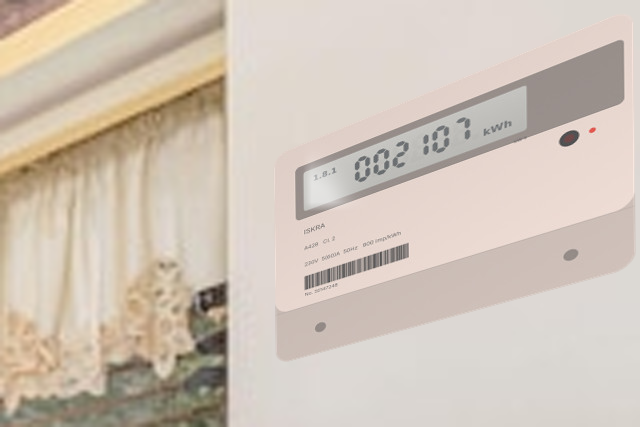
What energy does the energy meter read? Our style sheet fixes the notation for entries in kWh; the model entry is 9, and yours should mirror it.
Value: 2107
